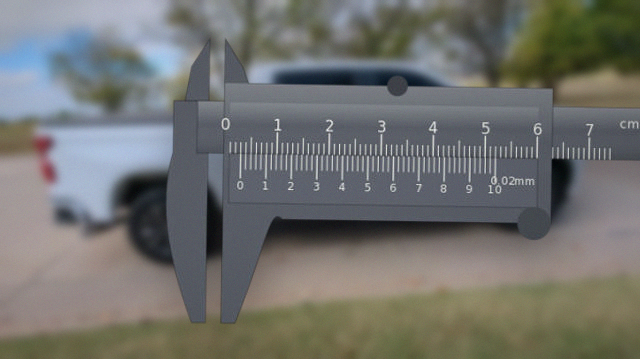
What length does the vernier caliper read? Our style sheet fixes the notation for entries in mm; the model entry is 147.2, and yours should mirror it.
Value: 3.0
